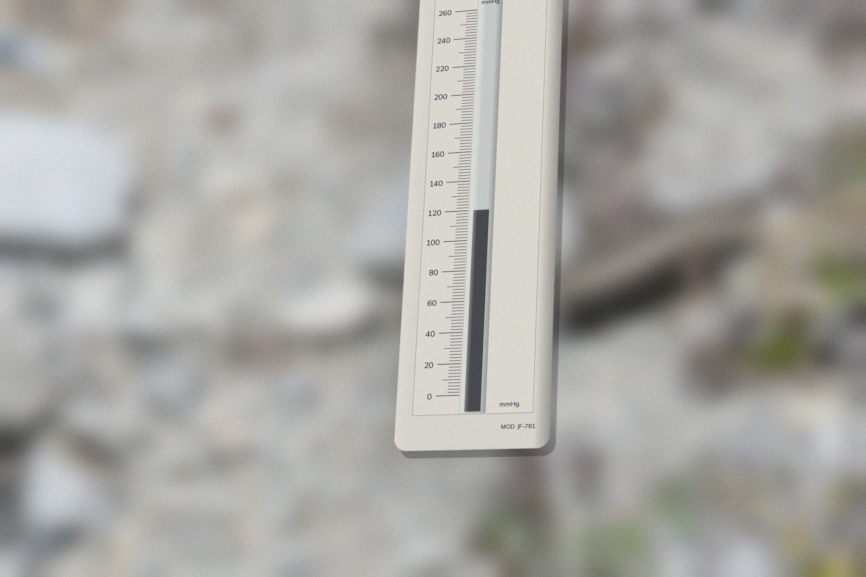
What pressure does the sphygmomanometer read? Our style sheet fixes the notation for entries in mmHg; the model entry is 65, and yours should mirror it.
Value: 120
